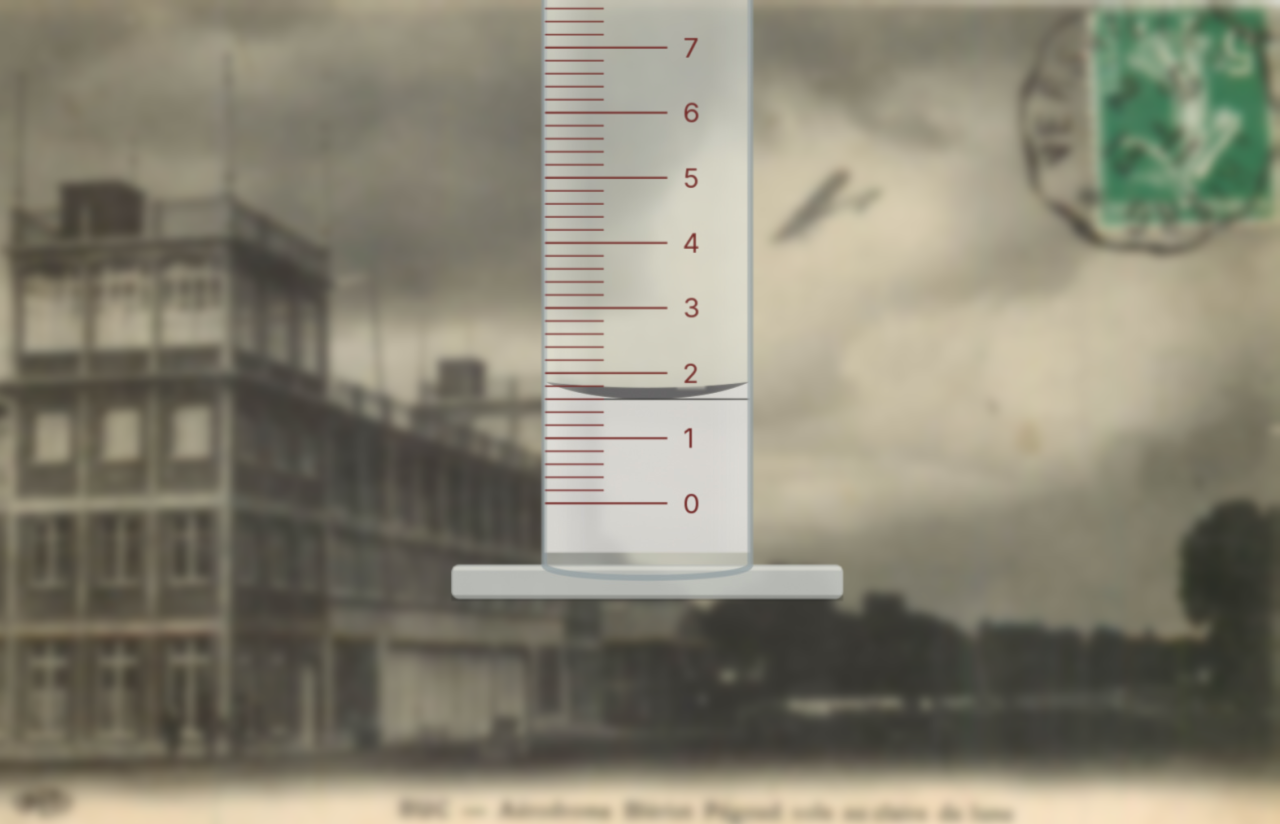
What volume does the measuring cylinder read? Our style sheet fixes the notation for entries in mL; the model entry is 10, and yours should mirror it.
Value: 1.6
